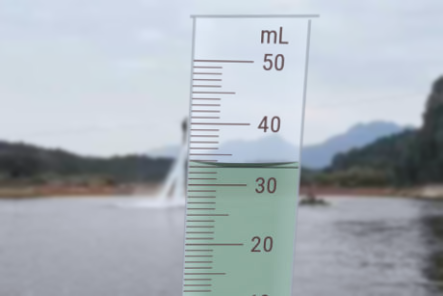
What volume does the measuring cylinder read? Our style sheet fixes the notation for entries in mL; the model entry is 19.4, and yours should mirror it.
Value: 33
